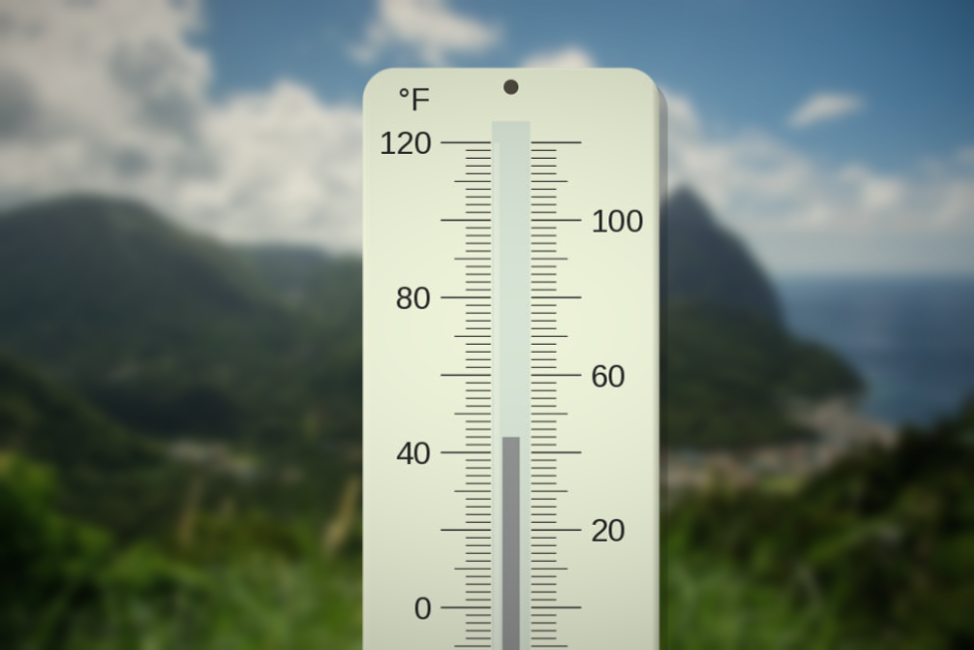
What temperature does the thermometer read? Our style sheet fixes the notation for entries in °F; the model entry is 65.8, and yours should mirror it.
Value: 44
